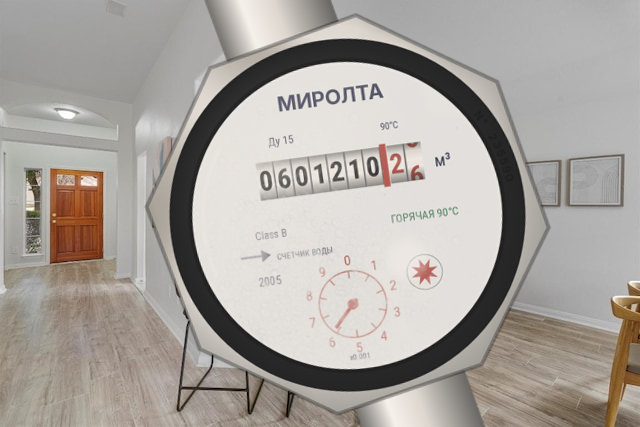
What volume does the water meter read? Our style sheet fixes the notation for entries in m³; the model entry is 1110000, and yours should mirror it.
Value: 601210.256
